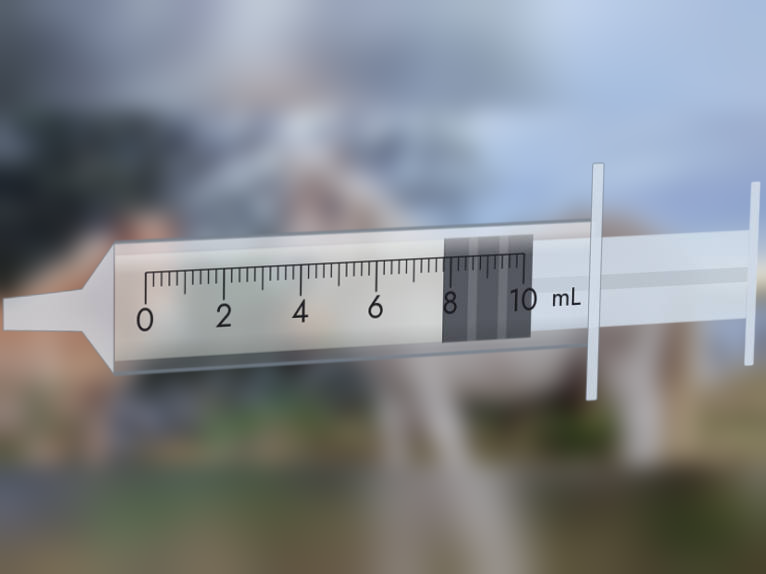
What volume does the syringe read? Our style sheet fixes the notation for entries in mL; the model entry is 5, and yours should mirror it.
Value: 7.8
